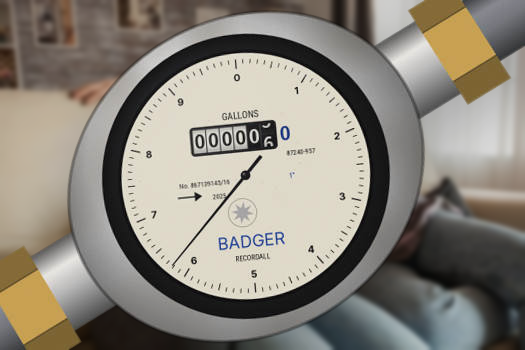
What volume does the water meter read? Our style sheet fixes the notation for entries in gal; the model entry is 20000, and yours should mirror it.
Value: 56.2
